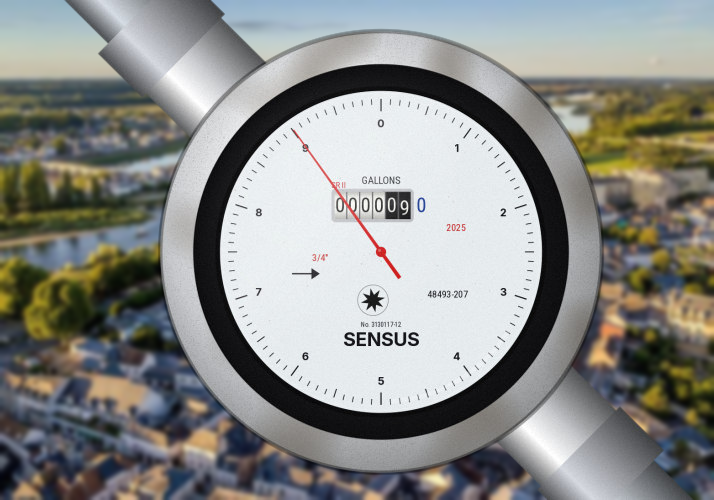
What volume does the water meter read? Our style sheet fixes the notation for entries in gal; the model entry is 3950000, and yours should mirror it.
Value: 89.0
